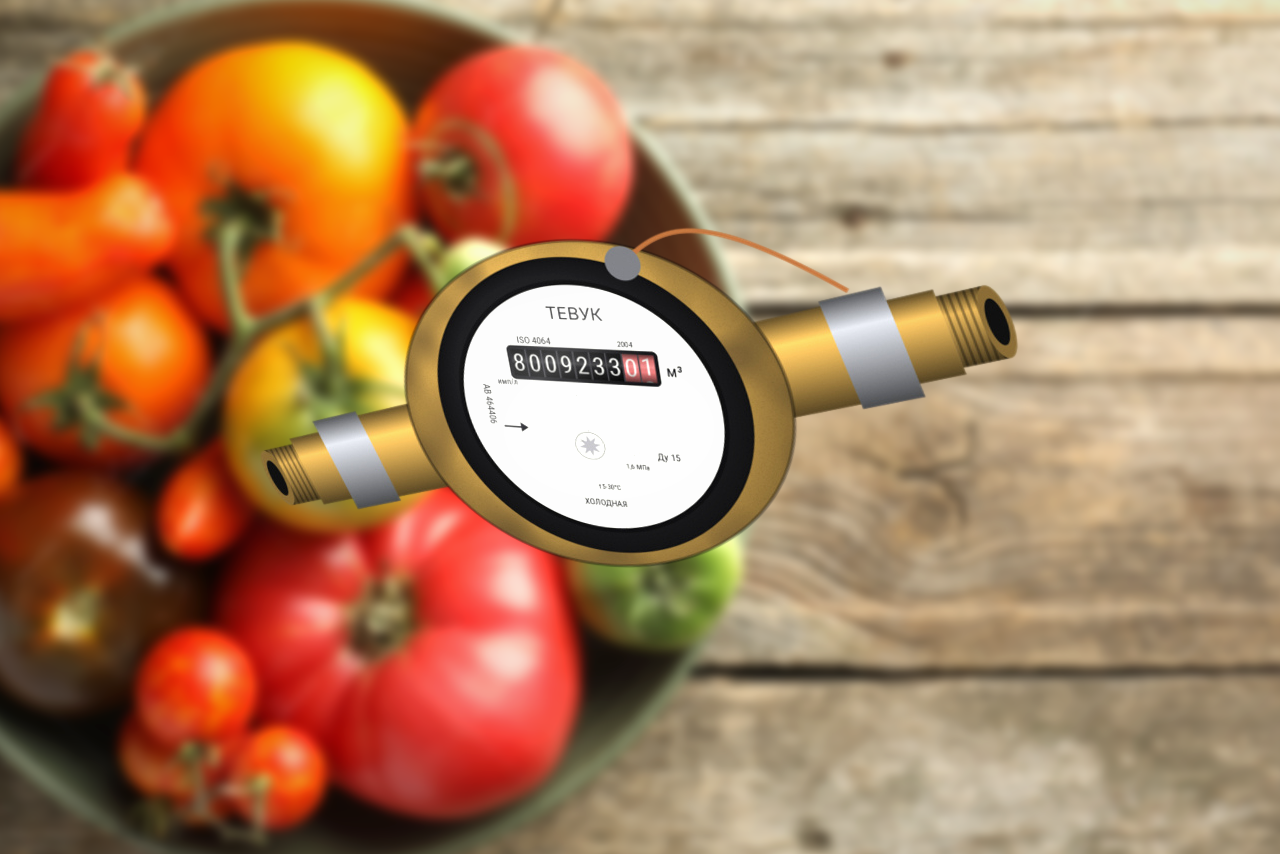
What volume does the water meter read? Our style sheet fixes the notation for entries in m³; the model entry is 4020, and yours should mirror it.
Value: 8009233.01
